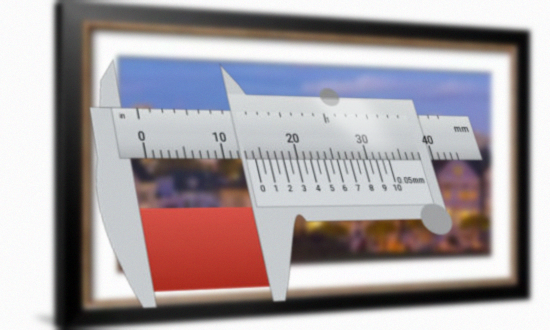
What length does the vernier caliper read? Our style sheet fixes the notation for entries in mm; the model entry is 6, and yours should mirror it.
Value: 14.2
